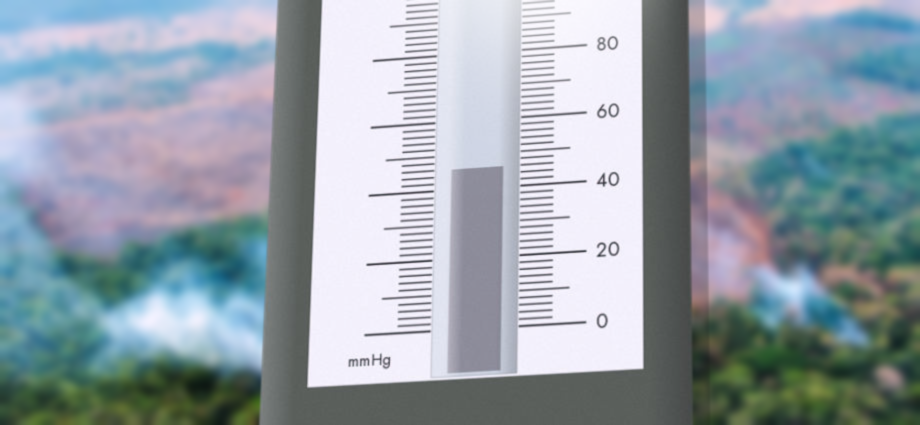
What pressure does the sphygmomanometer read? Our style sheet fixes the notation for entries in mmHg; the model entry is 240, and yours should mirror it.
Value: 46
